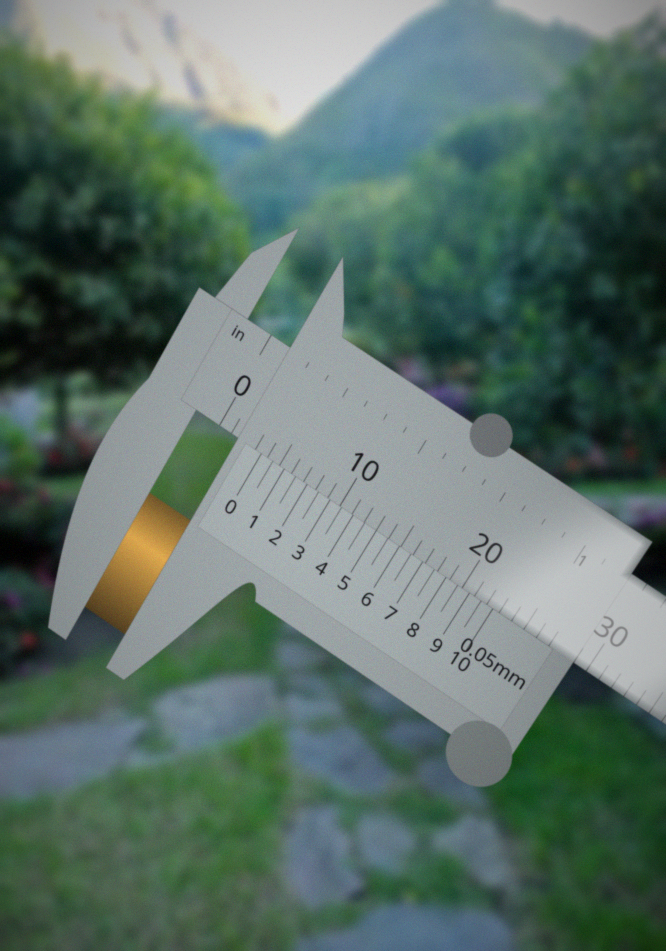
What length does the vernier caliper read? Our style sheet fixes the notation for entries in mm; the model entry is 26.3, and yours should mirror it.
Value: 3.5
